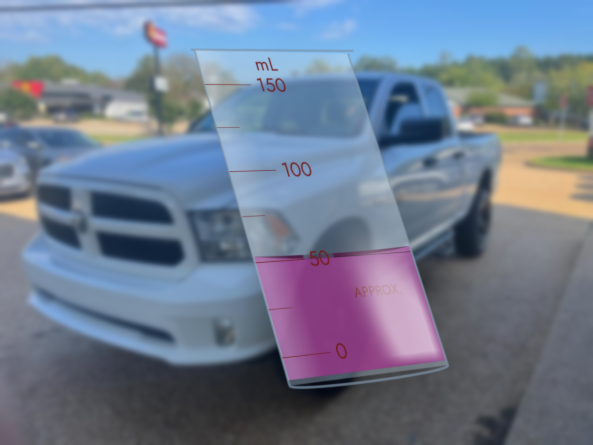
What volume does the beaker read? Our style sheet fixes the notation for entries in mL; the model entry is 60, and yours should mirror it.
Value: 50
